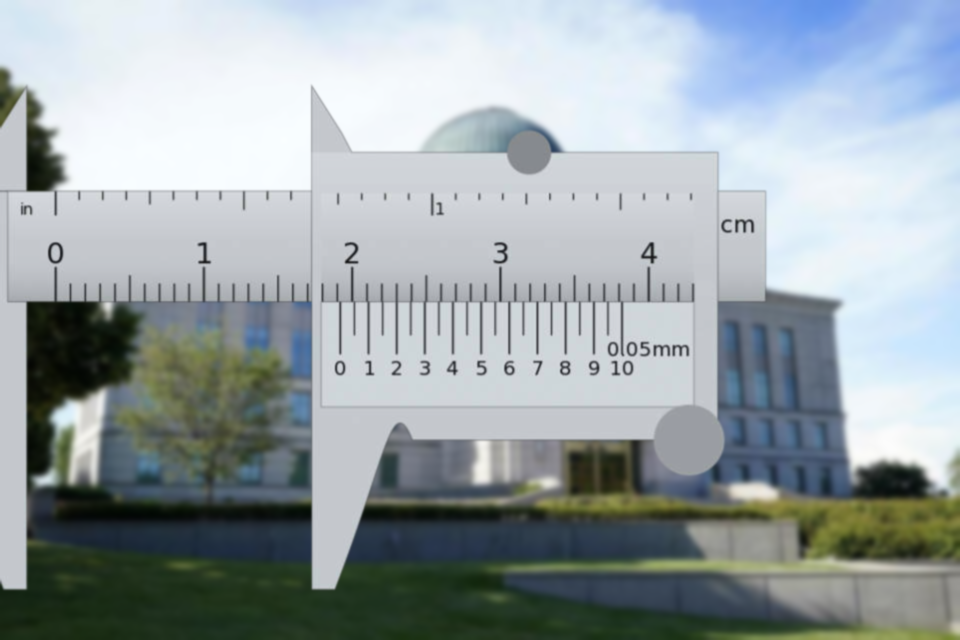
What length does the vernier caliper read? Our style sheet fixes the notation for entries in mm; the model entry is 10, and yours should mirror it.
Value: 19.2
